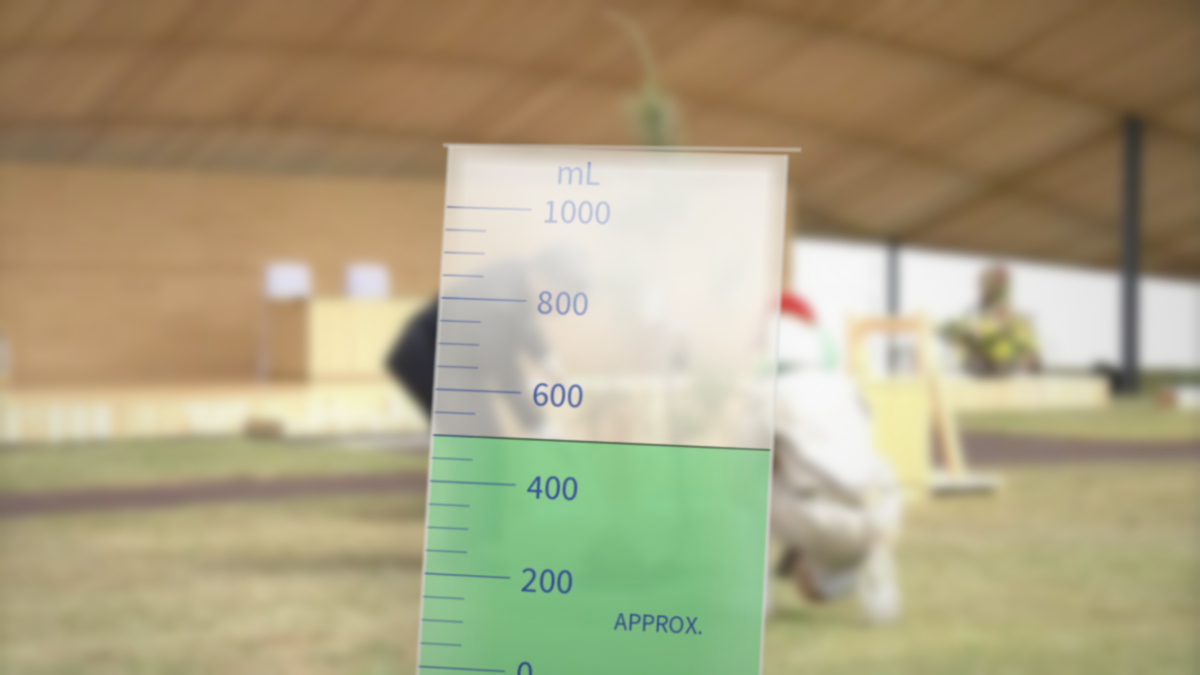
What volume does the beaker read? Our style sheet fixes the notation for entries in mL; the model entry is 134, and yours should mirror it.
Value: 500
